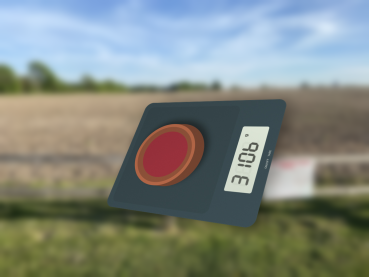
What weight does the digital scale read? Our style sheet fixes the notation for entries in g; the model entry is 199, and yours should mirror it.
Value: 3106
